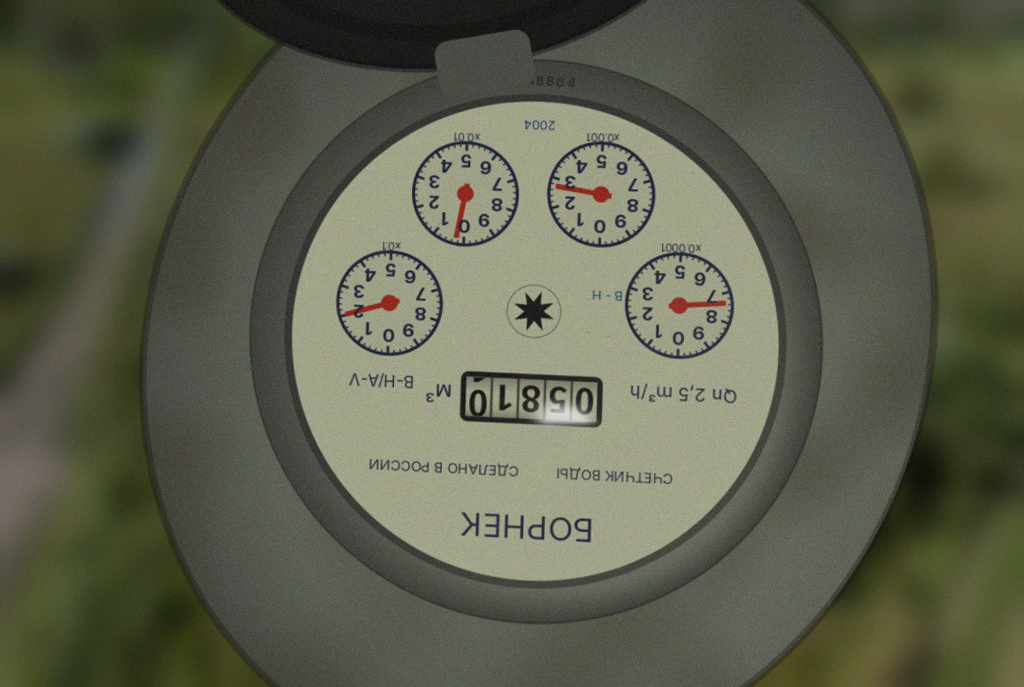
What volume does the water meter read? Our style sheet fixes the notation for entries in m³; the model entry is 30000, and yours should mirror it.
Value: 5810.2027
